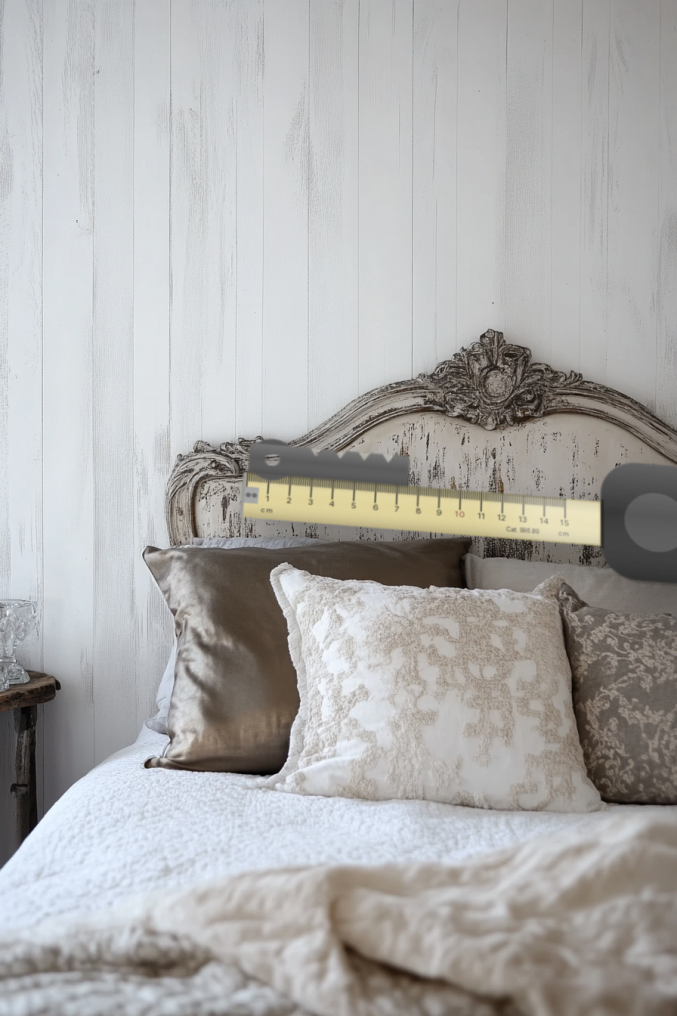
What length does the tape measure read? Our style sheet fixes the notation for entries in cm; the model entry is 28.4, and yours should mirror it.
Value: 7.5
